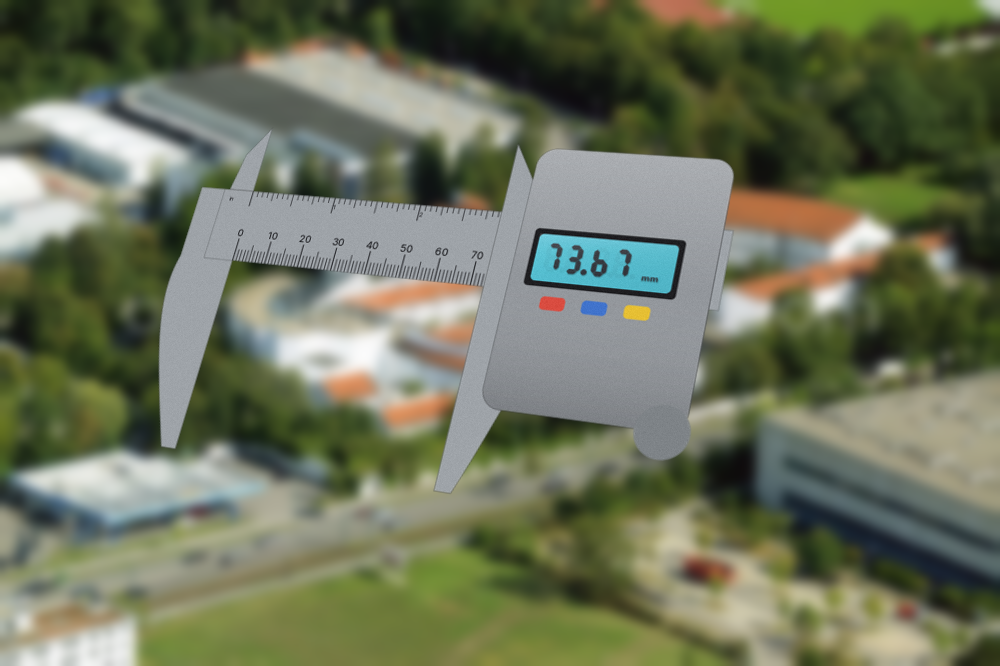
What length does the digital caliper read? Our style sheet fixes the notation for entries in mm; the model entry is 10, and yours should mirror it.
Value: 73.67
